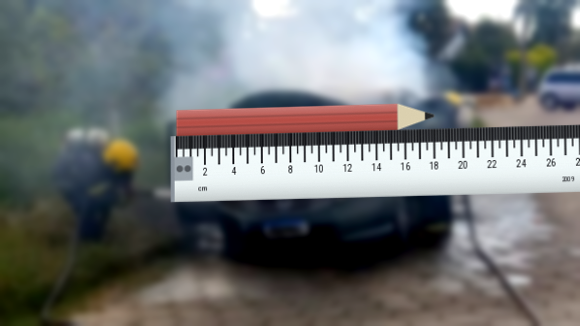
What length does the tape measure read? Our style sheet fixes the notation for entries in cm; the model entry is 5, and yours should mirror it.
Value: 18
